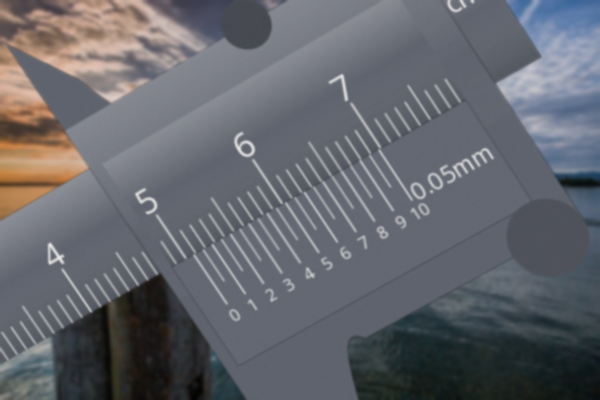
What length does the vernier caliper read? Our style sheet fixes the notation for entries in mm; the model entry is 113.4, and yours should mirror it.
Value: 50.8
